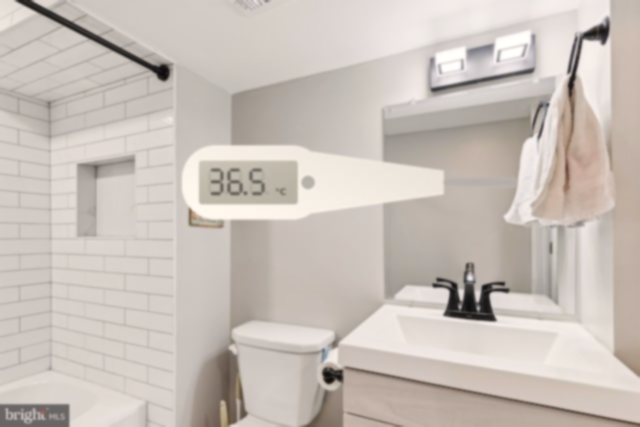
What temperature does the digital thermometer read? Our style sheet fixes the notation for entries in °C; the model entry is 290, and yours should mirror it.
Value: 36.5
